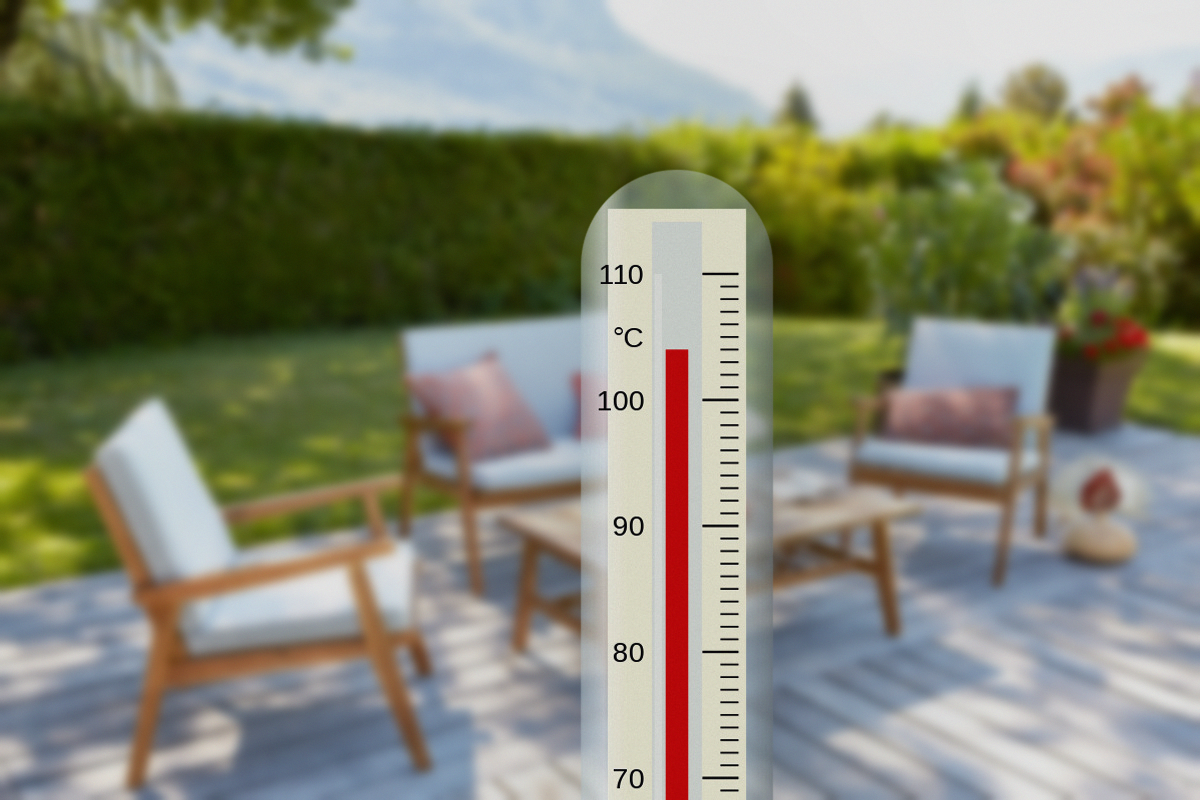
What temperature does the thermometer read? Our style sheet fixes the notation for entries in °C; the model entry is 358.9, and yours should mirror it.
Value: 104
